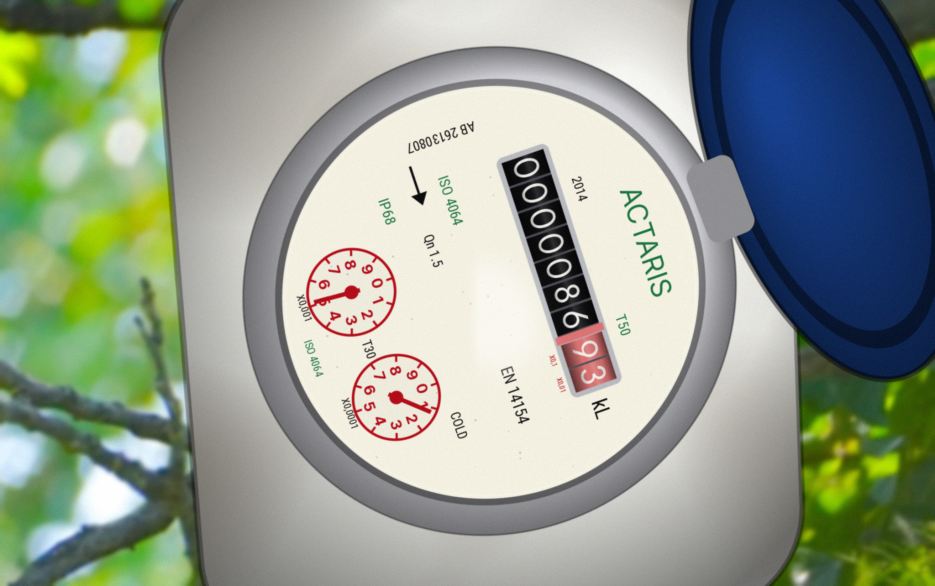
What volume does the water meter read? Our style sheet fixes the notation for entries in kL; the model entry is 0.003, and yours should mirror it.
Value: 86.9351
